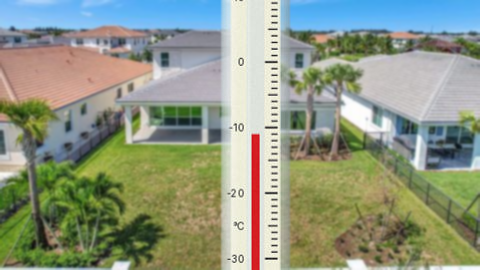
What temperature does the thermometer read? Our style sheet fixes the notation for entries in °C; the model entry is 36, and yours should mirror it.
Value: -11
